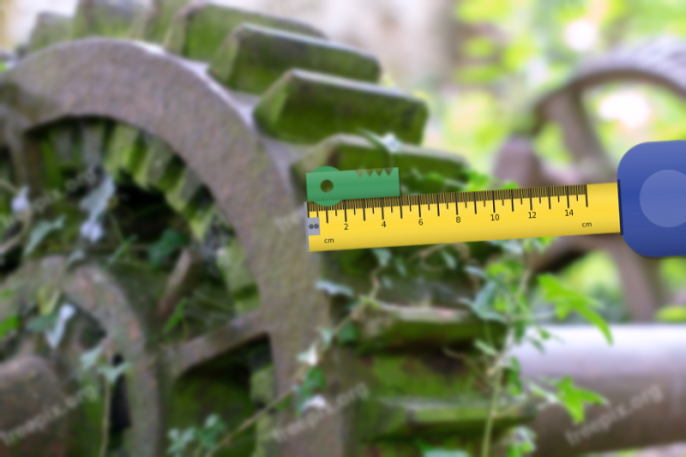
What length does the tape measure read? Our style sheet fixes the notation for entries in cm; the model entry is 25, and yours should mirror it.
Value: 5
